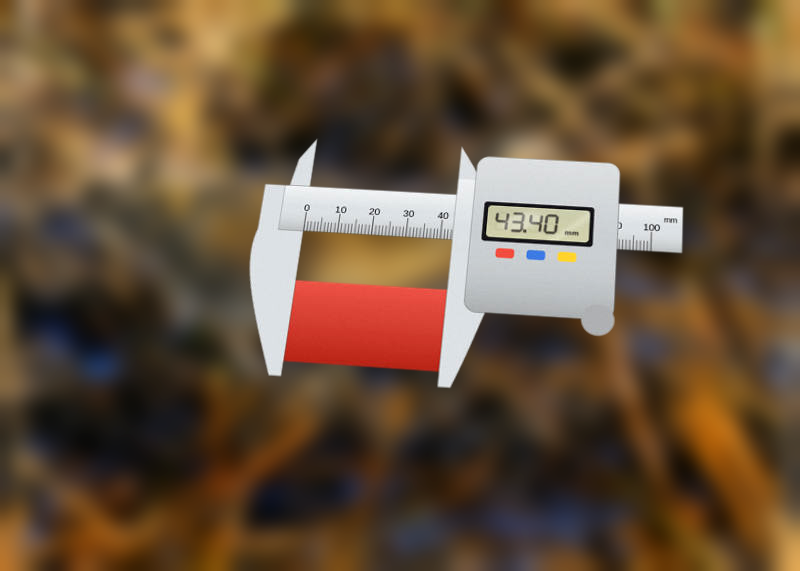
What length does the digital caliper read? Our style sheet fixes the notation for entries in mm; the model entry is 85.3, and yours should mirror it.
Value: 43.40
